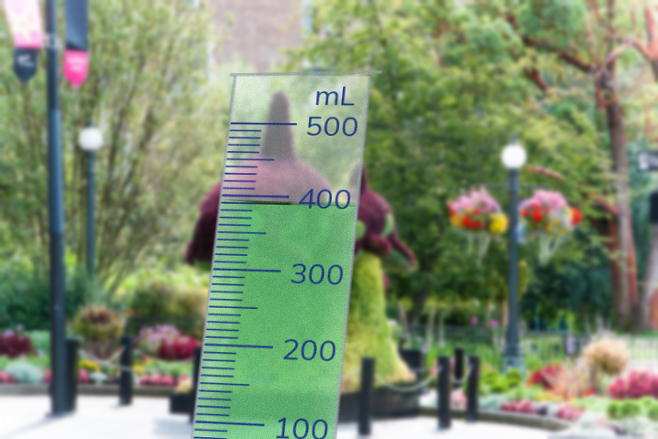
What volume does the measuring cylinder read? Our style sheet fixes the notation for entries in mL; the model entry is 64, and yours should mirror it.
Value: 390
